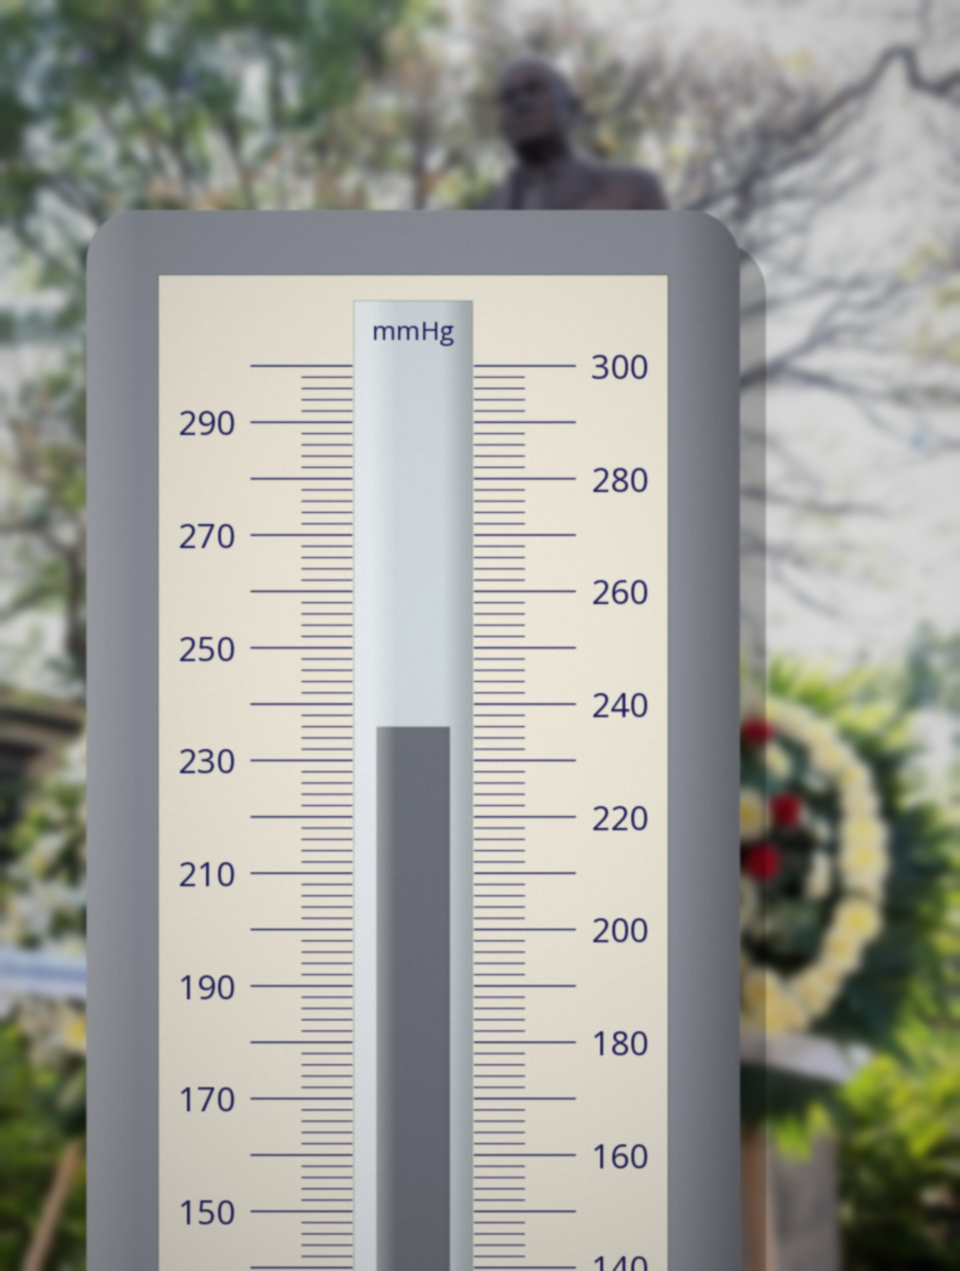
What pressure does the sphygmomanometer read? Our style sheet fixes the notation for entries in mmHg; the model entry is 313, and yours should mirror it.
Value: 236
